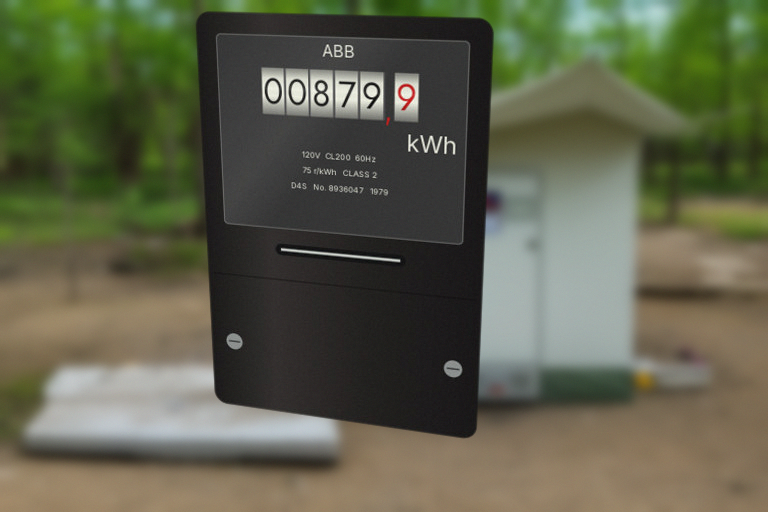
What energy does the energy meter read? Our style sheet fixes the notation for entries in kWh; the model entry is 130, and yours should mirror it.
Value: 879.9
